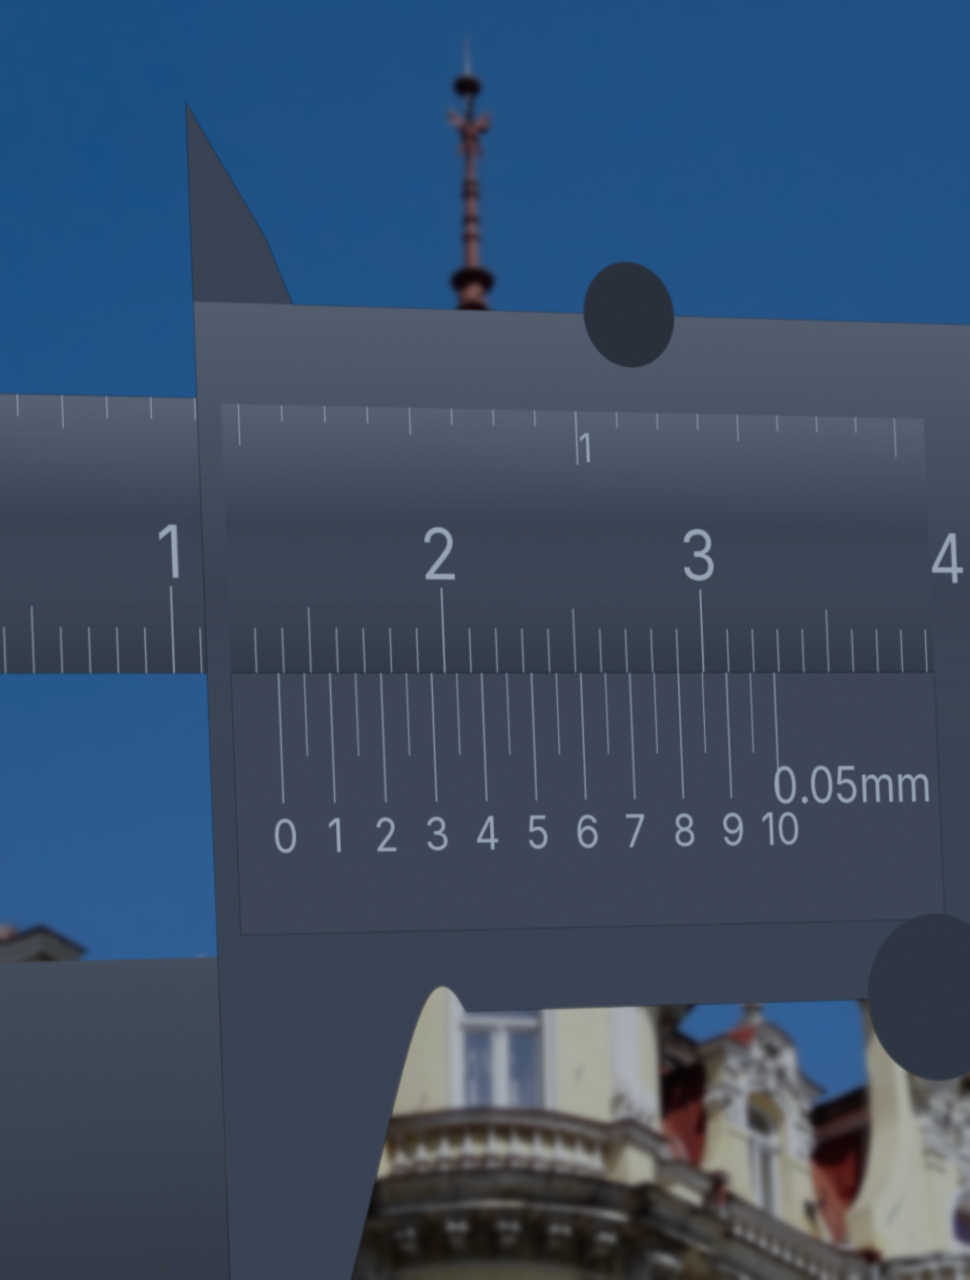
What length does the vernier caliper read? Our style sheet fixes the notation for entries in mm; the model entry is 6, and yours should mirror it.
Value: 13.8
